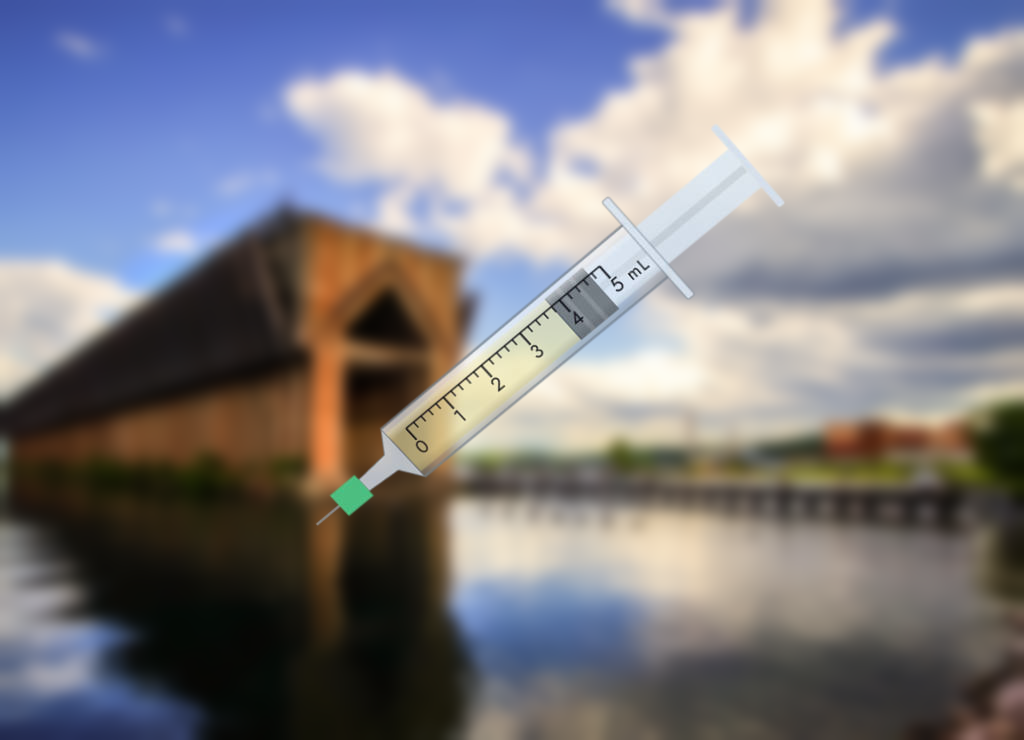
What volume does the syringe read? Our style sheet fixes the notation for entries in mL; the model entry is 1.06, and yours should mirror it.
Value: 3.8
